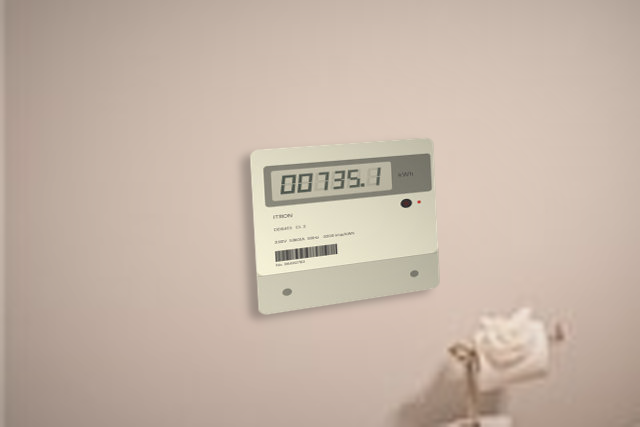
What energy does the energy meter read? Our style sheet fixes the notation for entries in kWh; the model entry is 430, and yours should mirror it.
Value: 735.1
